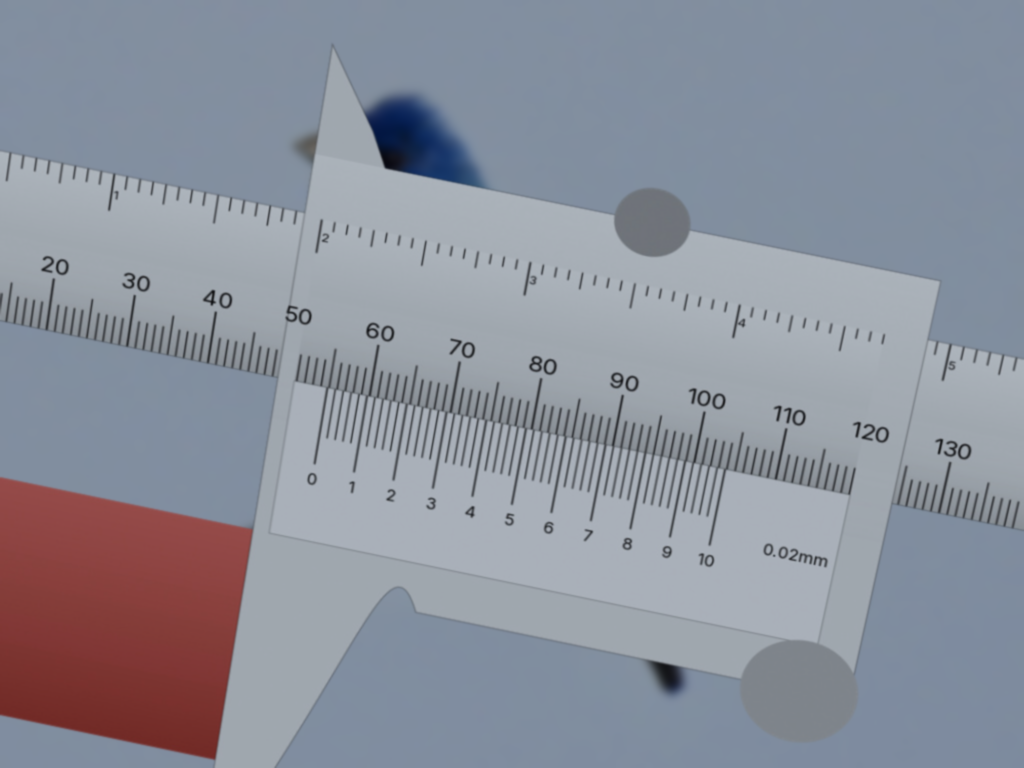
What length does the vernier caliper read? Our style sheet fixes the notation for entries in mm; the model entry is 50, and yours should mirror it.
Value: 54.8
